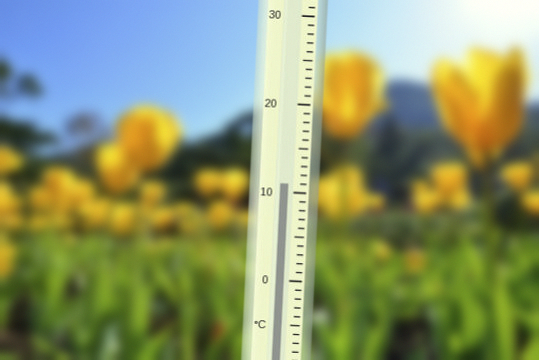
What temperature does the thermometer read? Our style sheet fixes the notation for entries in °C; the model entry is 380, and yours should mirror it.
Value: 11
